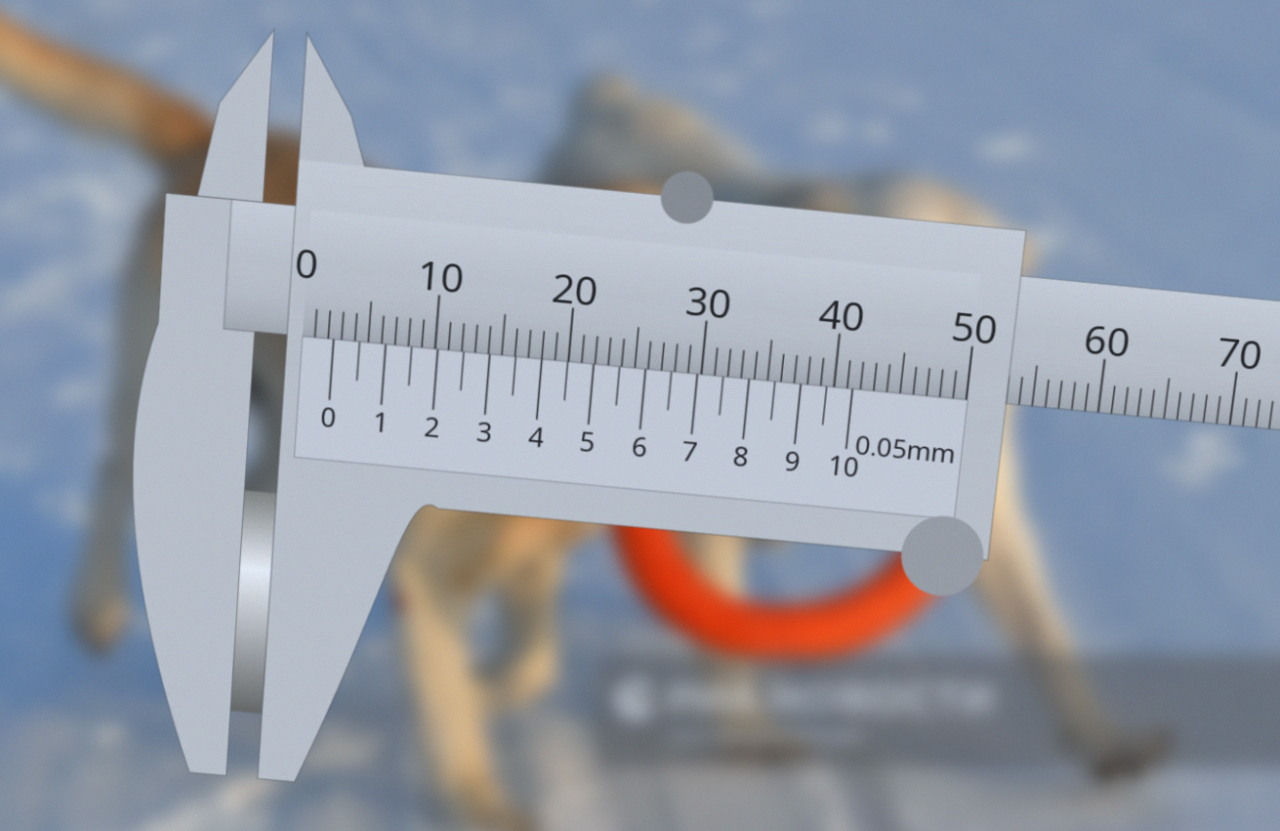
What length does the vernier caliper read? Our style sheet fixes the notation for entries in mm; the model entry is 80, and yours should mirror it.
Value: 2.4
